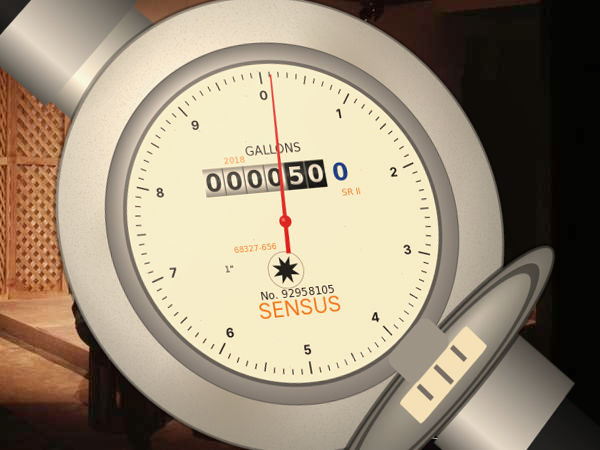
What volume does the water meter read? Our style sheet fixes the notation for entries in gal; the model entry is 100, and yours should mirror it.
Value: 500.1
